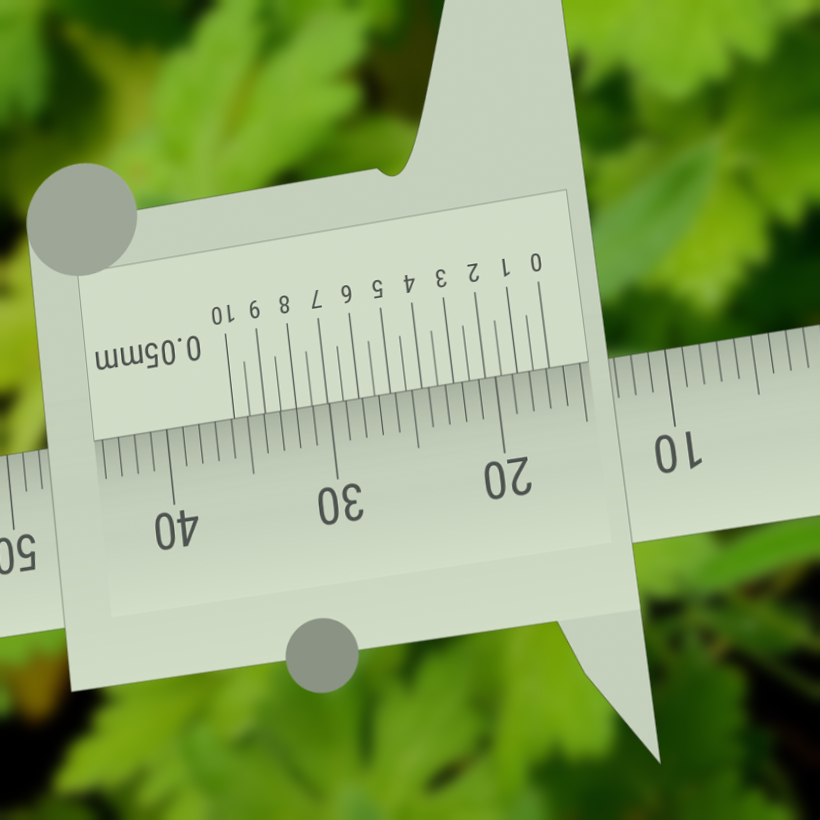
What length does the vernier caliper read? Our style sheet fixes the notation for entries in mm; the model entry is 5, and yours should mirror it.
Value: 16.8
